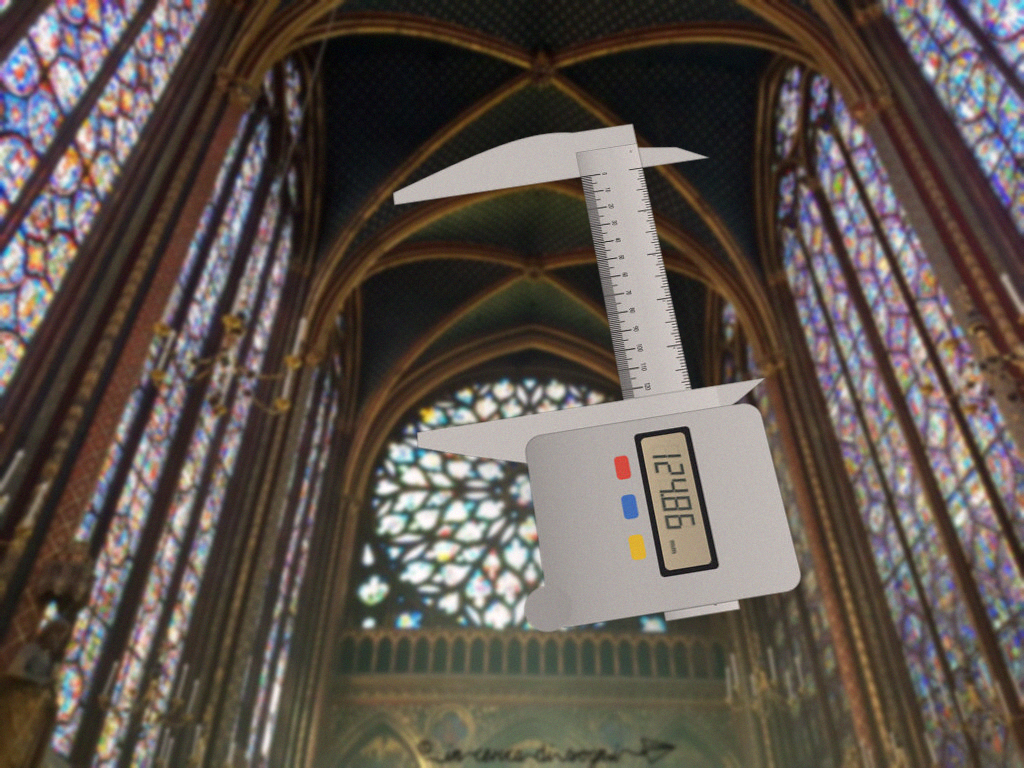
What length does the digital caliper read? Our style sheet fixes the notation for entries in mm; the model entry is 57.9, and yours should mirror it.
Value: 124.86
